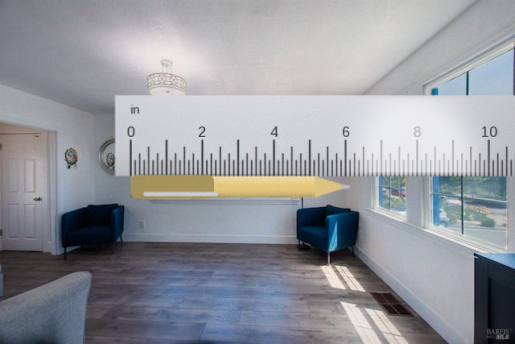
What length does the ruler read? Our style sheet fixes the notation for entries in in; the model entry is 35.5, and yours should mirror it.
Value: 6.125
